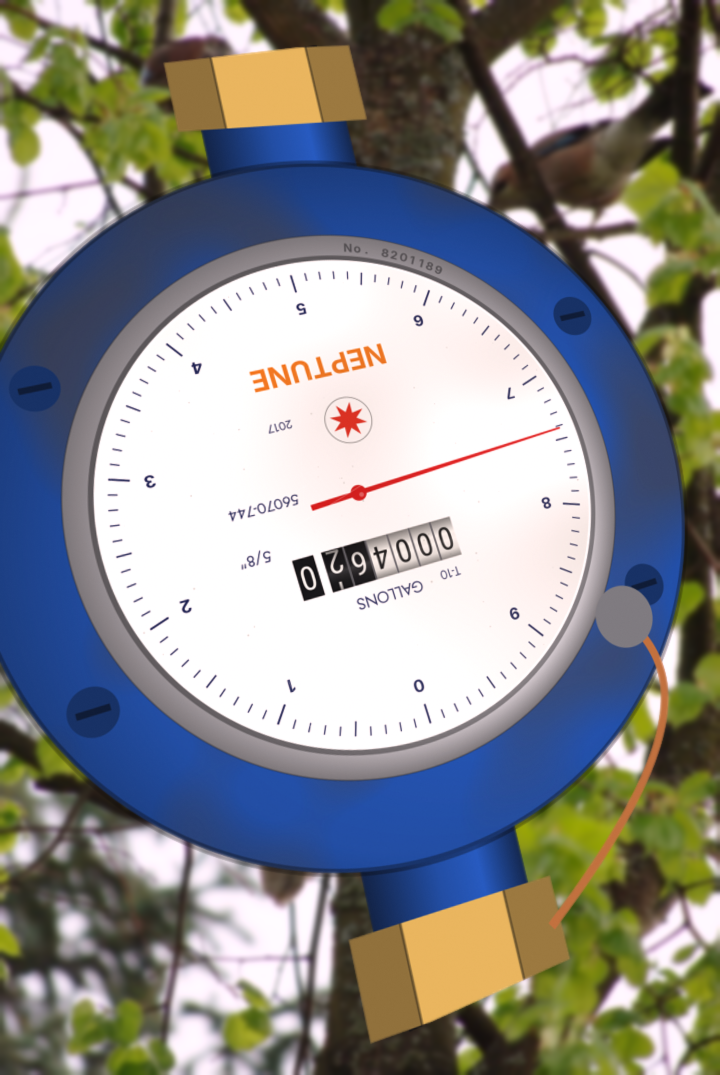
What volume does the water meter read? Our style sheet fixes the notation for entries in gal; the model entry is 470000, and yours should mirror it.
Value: 4617.4
